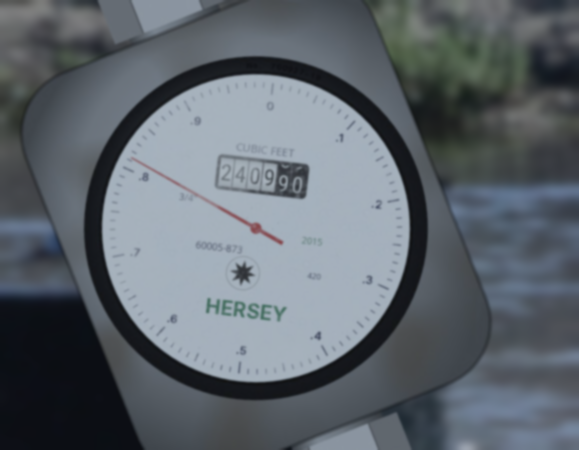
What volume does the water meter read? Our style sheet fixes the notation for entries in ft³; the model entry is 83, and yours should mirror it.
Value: 240989.81
